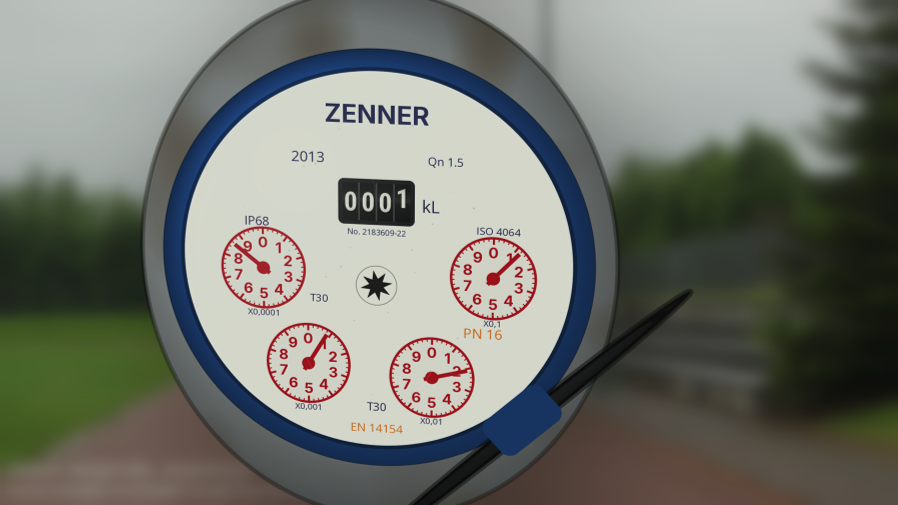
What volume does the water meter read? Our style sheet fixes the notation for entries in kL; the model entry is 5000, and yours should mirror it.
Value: 1.1208
